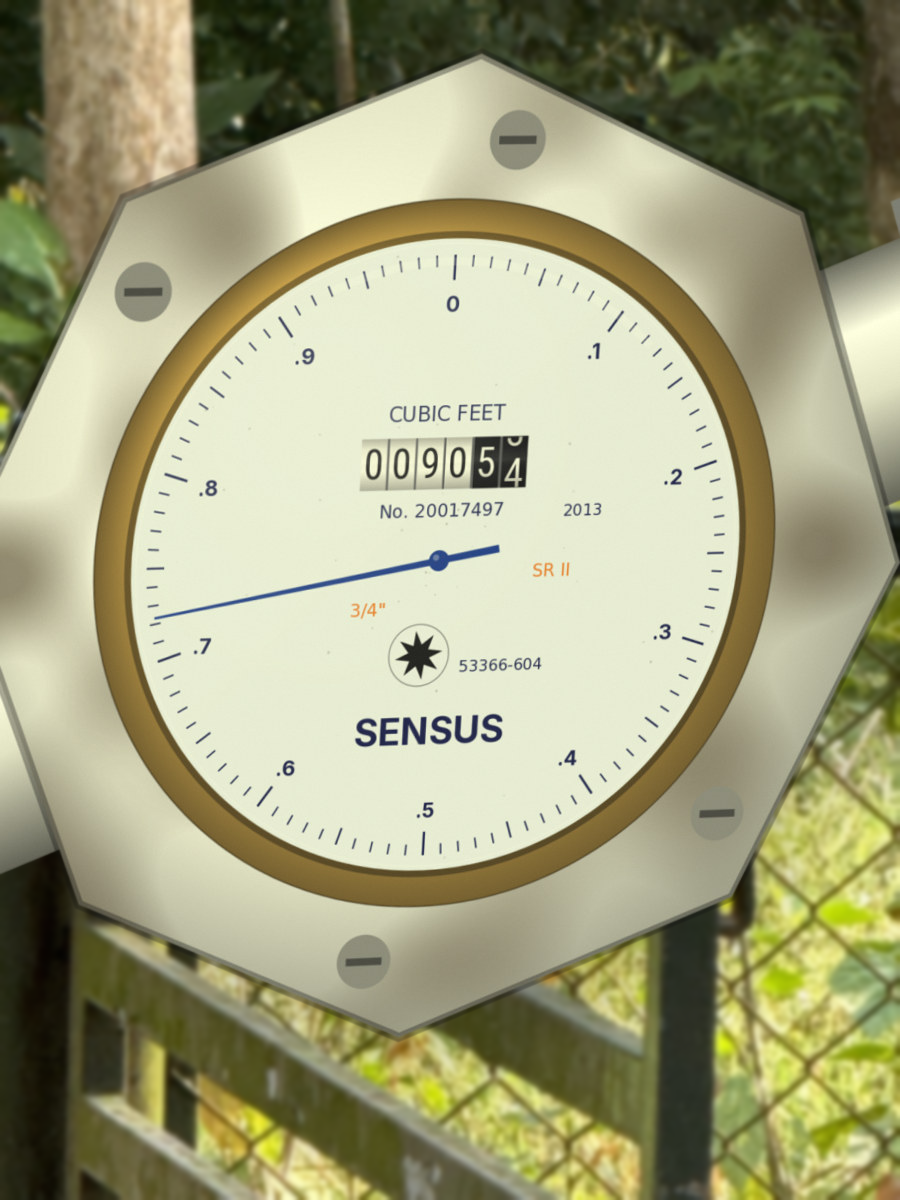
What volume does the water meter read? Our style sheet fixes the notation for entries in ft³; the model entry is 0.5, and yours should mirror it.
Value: 9053.72
